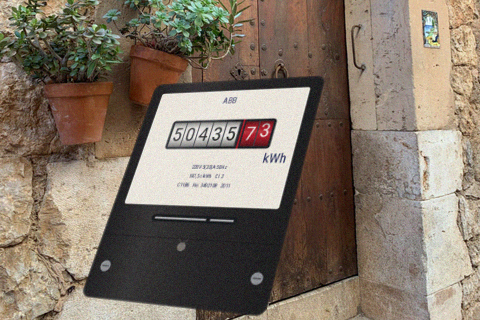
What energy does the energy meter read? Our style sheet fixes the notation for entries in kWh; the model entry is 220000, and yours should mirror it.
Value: 50435.73
